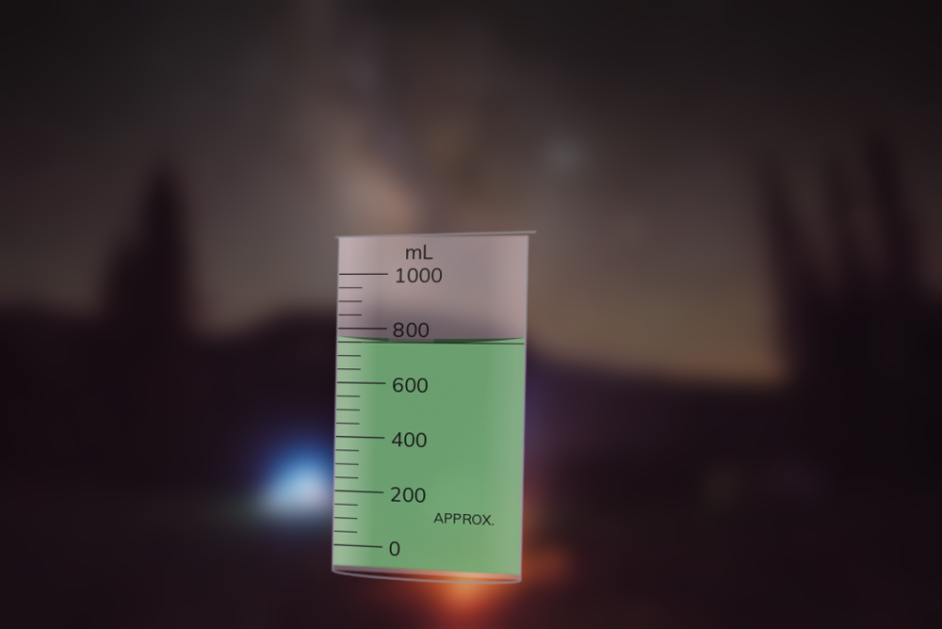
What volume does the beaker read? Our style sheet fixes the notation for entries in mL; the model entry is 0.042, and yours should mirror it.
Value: 750
